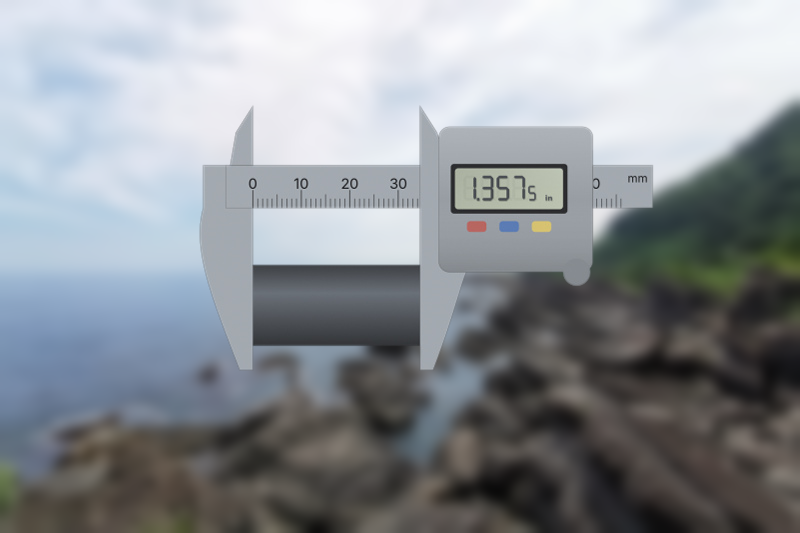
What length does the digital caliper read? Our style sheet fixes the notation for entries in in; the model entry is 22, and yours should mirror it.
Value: 1.3575
